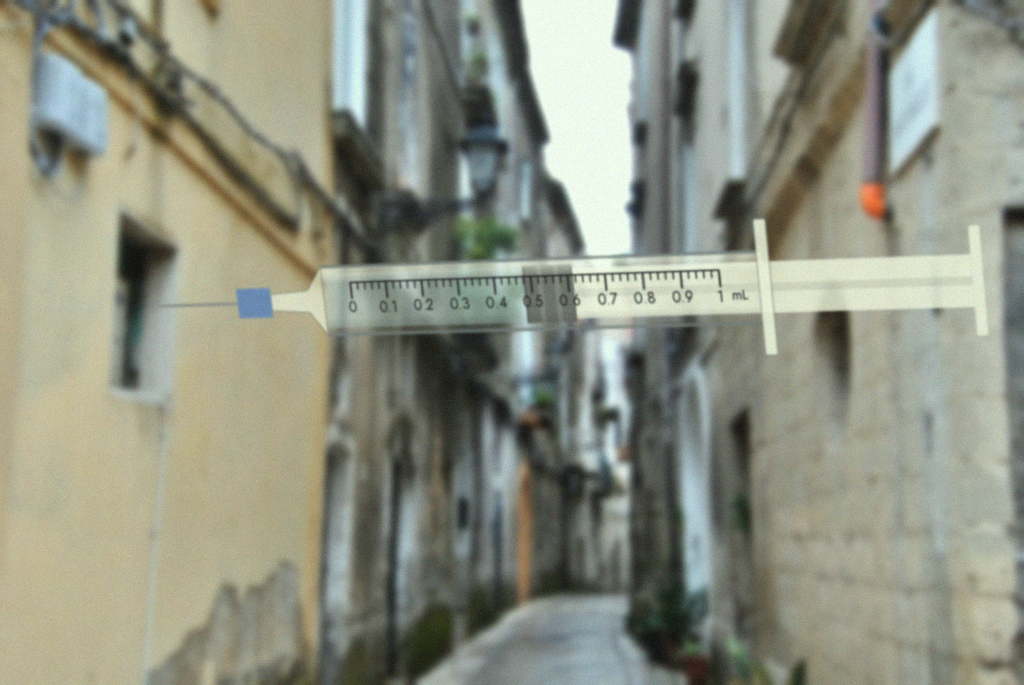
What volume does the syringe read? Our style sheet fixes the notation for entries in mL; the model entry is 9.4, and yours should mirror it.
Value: 0.48
